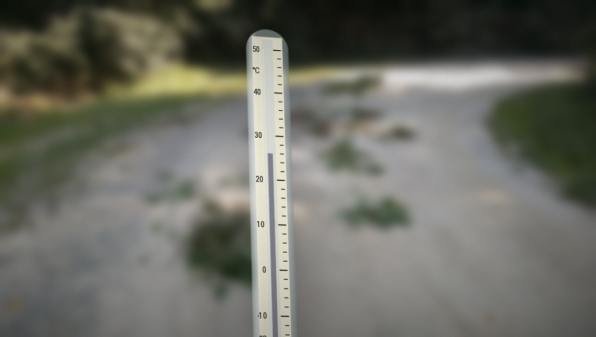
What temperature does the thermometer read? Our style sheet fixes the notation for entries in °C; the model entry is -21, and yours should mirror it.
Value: 26
